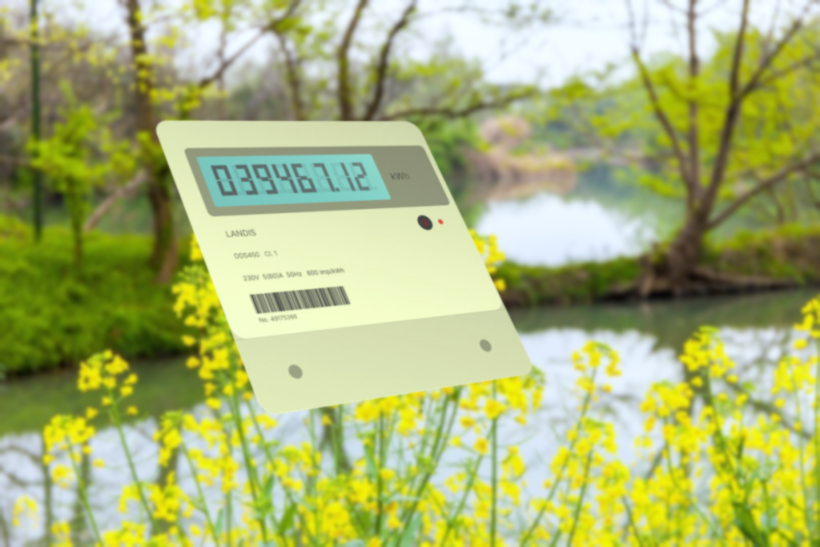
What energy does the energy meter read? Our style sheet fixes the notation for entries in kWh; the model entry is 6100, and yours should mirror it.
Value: 39467.12
